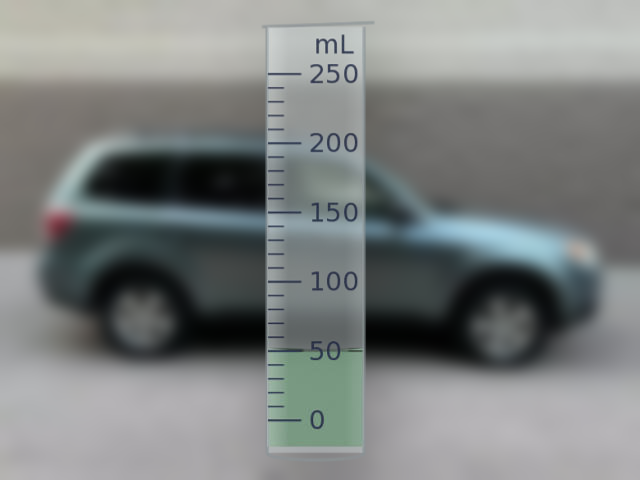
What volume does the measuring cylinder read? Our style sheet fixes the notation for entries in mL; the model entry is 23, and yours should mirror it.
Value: 50
